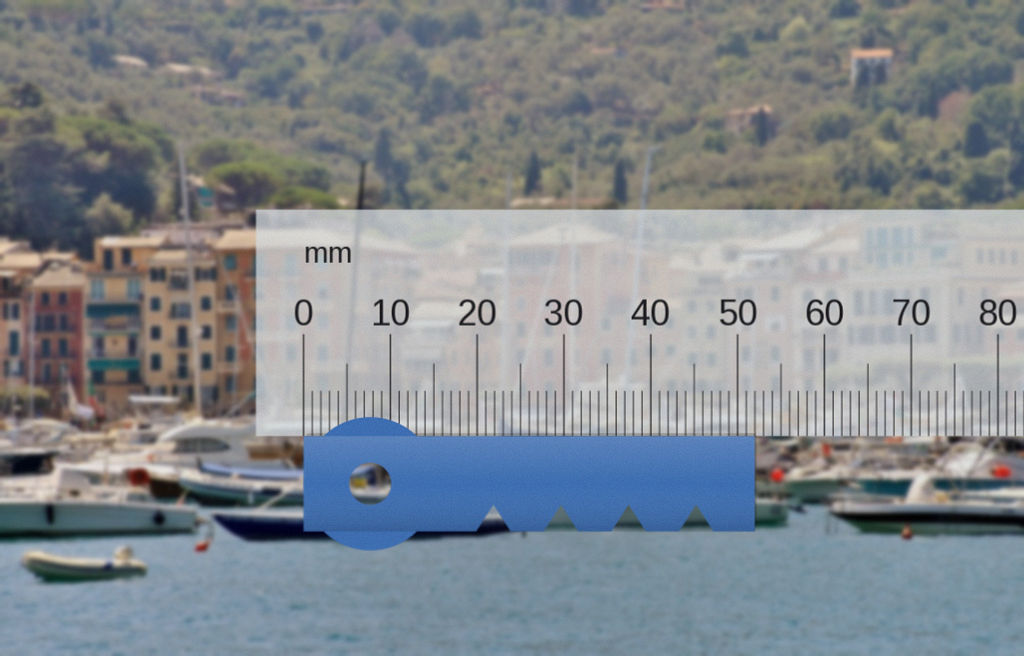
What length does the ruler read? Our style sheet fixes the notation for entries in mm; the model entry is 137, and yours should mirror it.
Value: 52
